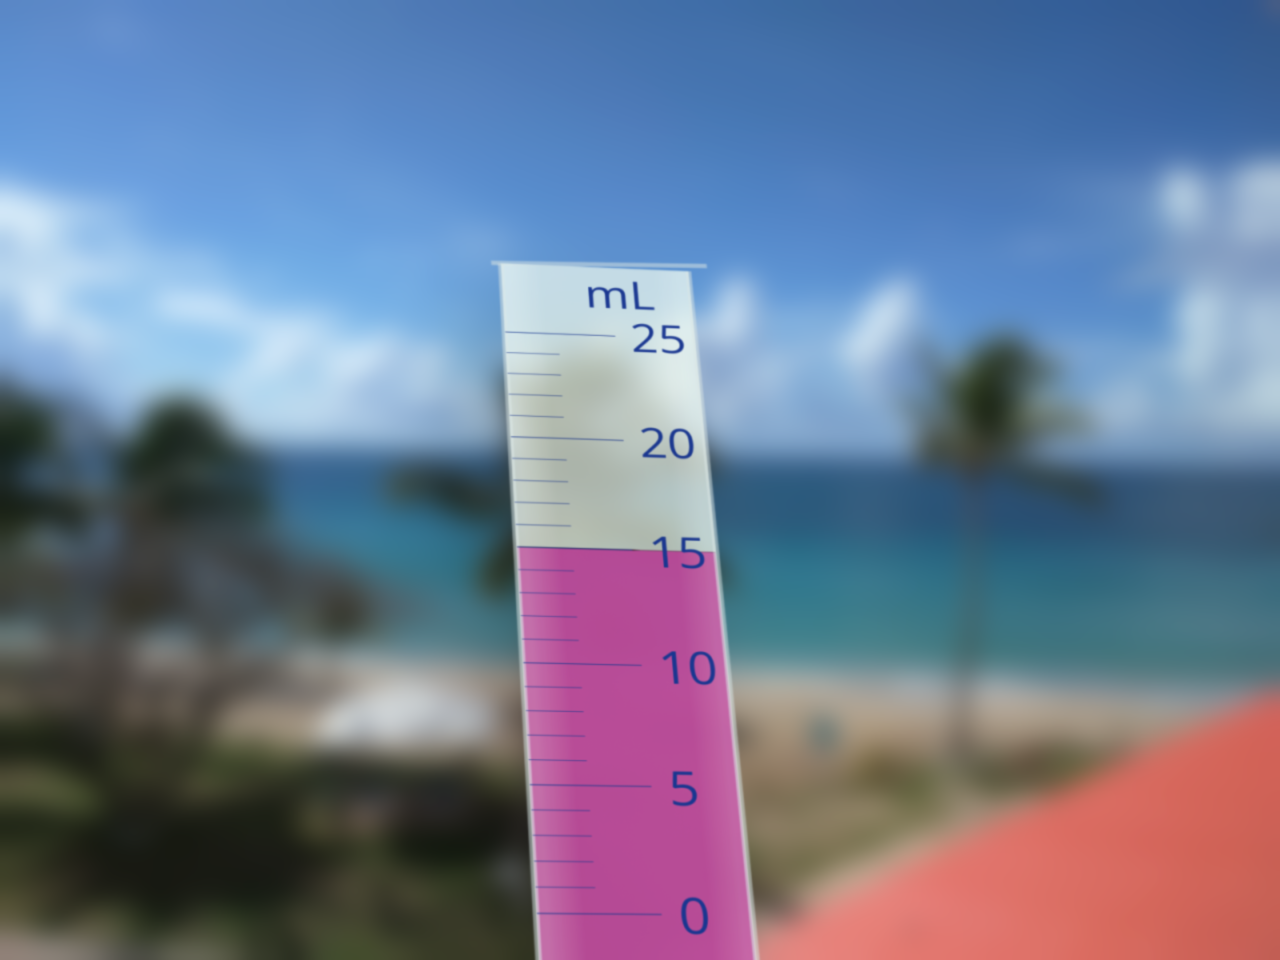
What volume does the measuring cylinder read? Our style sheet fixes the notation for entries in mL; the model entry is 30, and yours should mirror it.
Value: 15
